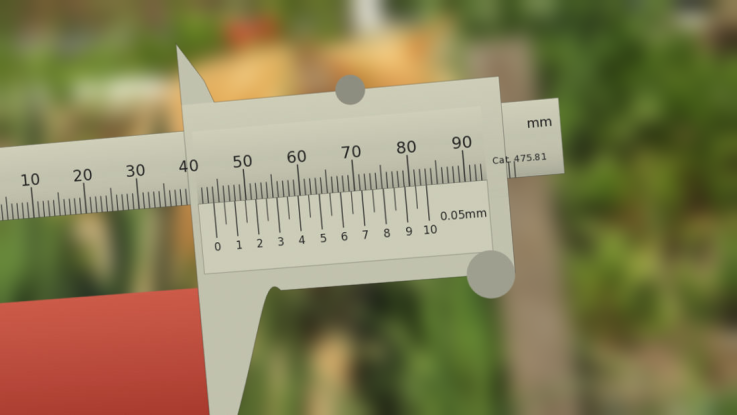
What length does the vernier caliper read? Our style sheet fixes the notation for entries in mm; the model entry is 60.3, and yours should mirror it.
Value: 44.0
